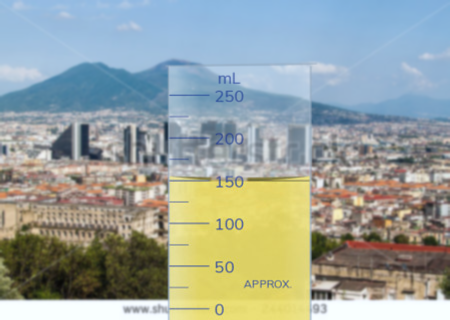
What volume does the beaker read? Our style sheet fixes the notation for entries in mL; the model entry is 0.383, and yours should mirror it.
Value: 150
